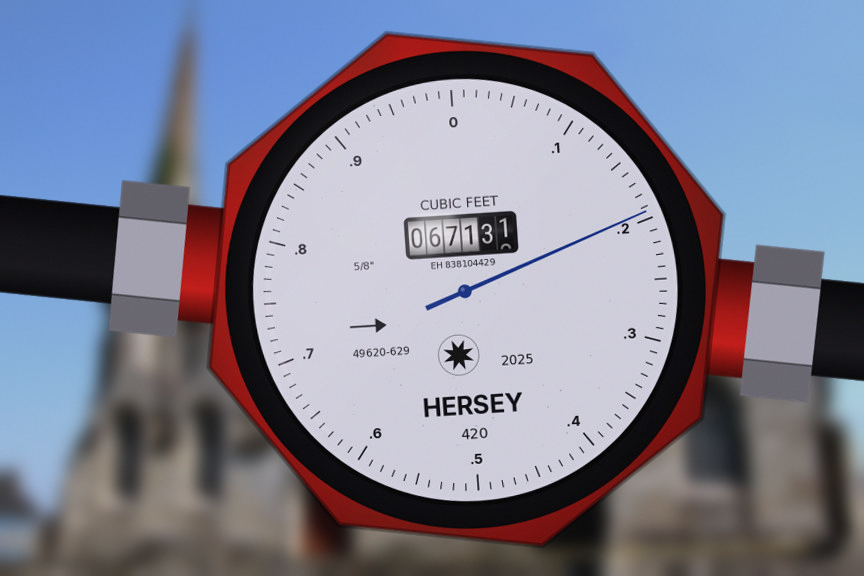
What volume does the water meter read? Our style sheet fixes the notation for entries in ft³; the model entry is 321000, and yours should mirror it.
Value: 67131.19
